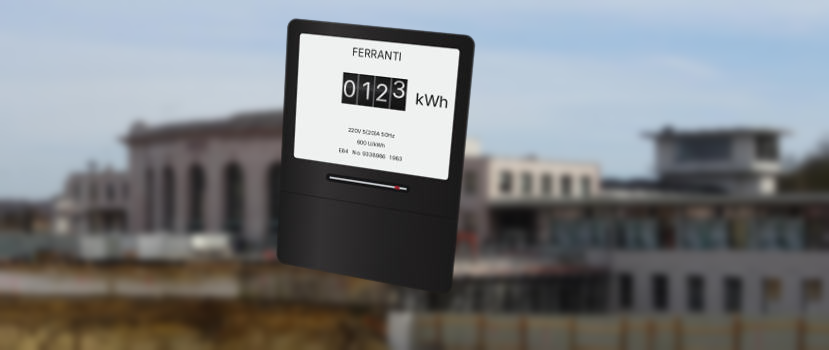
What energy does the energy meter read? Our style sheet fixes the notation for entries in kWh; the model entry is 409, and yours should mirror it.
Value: 123
